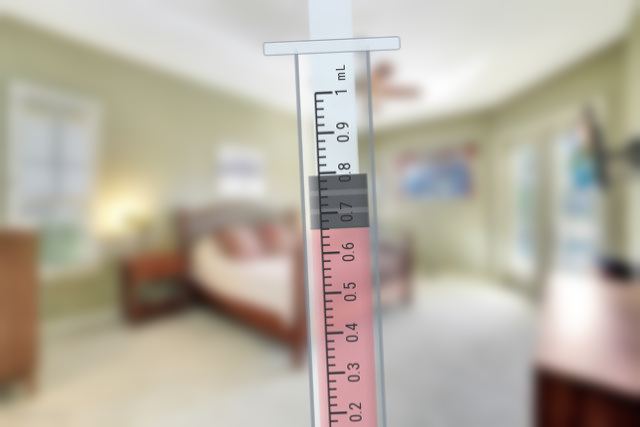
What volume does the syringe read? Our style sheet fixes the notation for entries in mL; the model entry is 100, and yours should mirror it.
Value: 0.66
